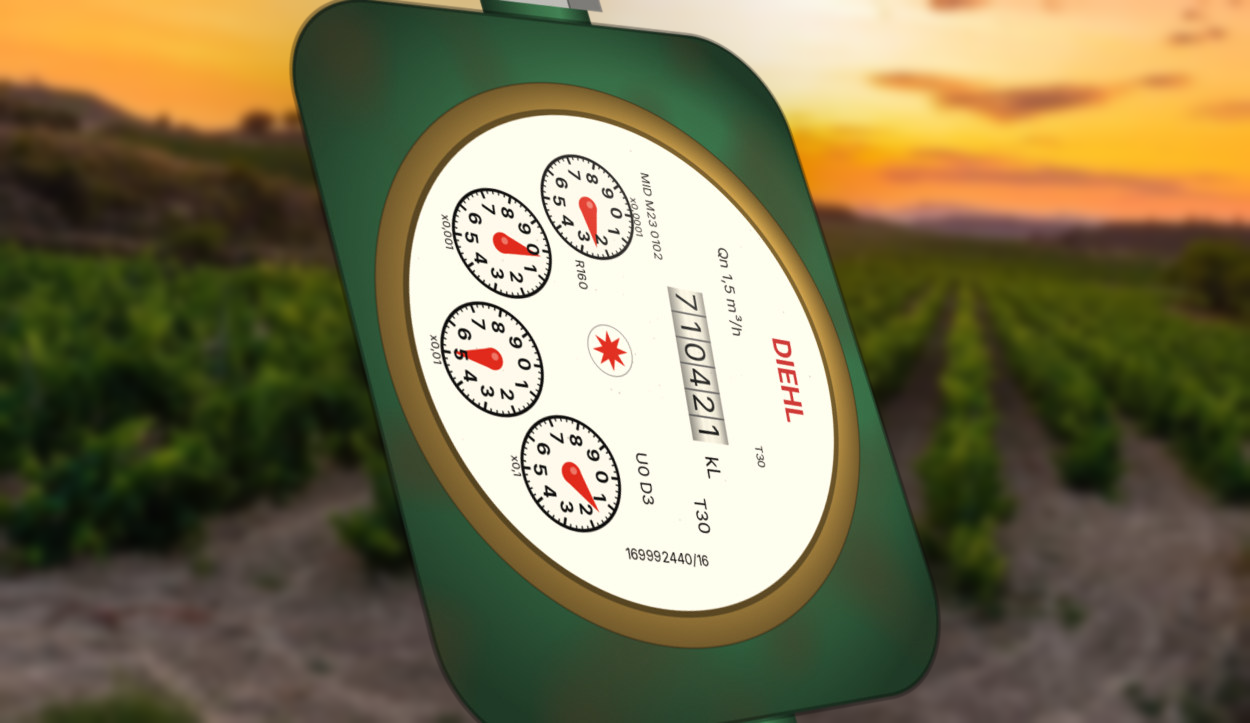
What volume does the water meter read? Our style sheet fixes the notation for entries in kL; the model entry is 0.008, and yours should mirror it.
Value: 710421.1502
